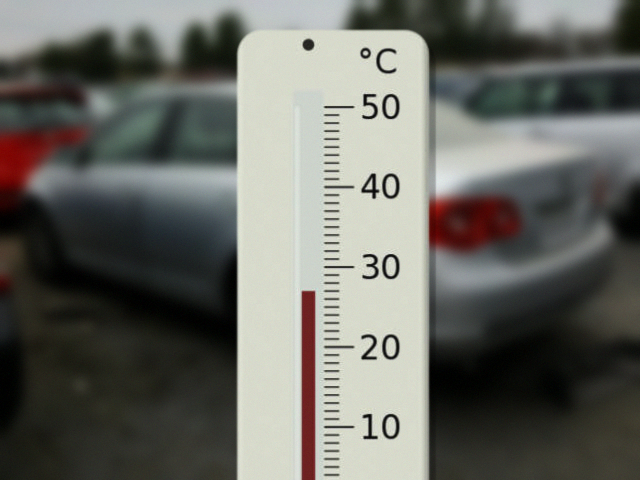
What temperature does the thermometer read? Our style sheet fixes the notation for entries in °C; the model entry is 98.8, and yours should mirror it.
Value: 27
